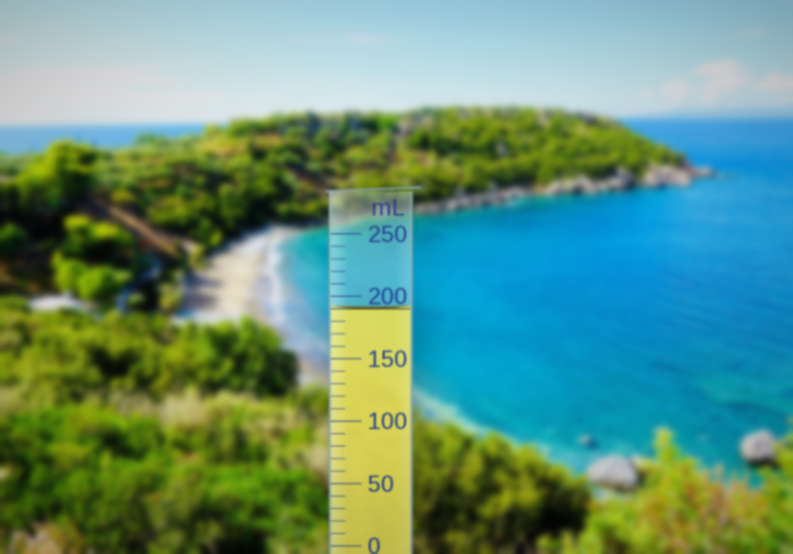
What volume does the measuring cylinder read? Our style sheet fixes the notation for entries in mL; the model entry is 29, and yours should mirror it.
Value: 190
